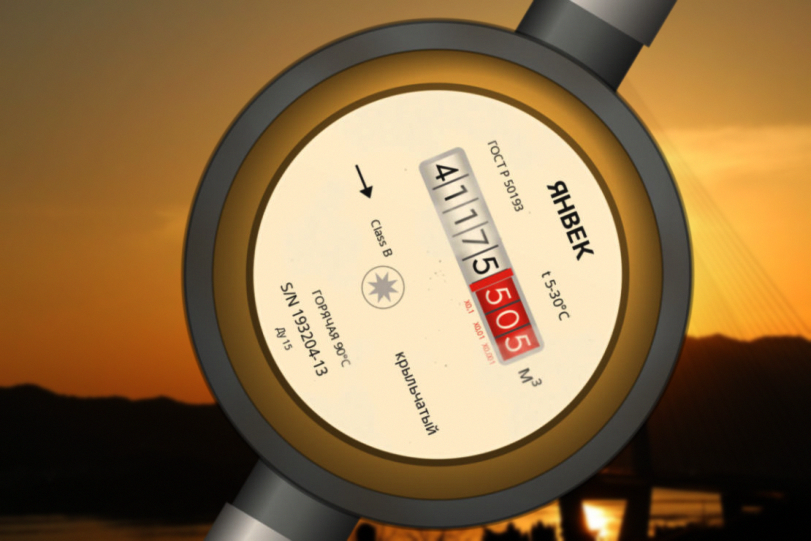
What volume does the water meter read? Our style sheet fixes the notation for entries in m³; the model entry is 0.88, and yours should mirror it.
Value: 41175.505
